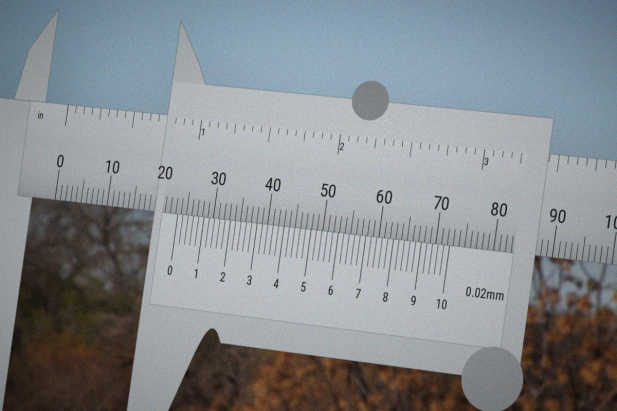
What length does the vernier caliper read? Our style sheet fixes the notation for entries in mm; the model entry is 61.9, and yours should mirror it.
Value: 23.4
